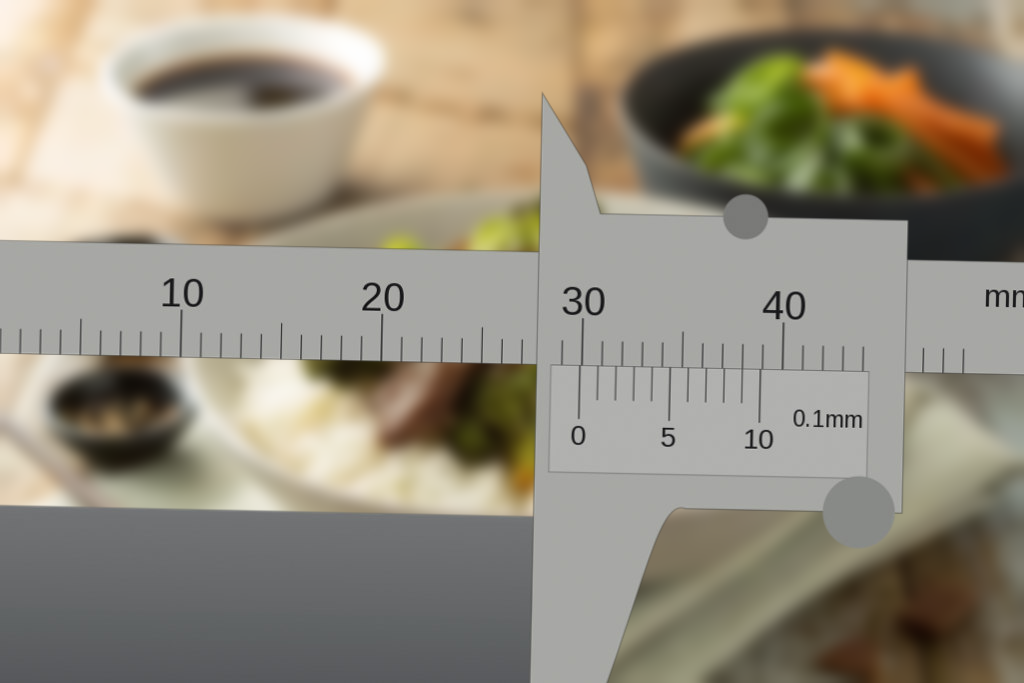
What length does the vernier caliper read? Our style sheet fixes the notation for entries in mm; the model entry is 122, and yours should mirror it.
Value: 29.9
